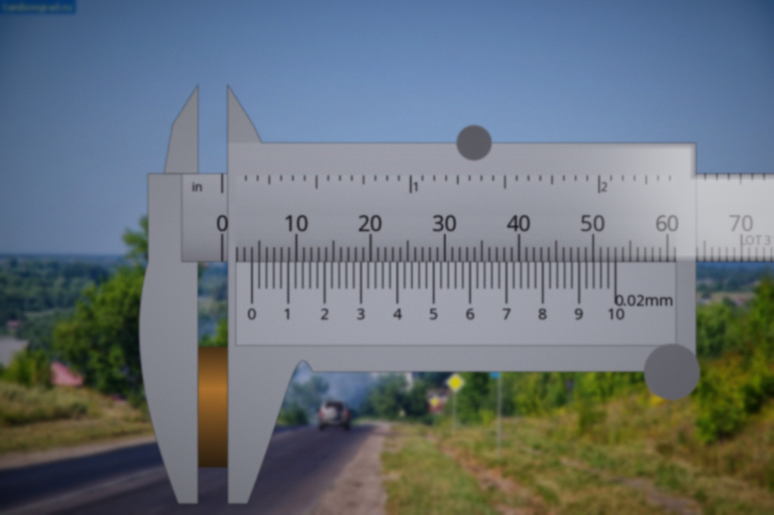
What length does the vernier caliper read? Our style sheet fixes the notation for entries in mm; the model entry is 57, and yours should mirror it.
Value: 4.0
